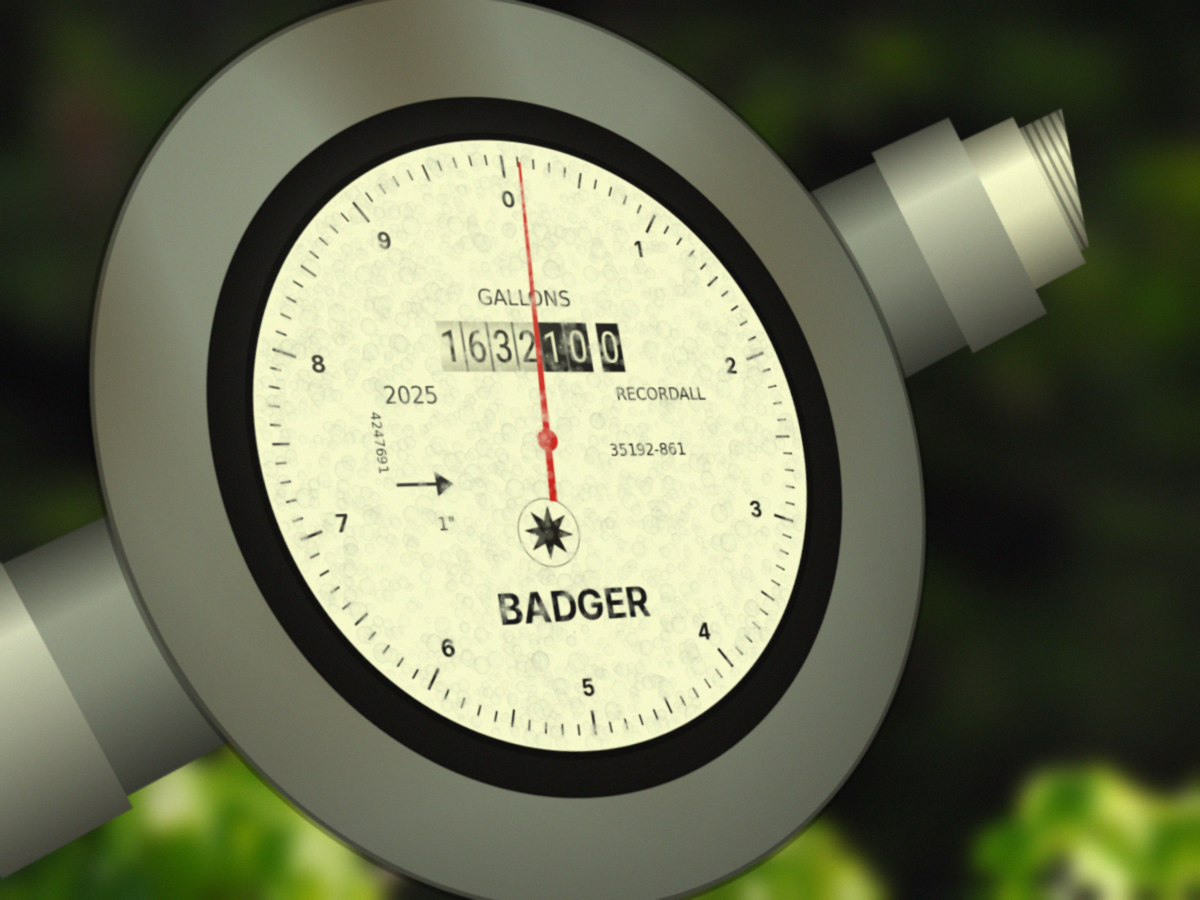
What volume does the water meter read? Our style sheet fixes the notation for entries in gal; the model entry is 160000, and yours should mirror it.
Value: 1632100.1
